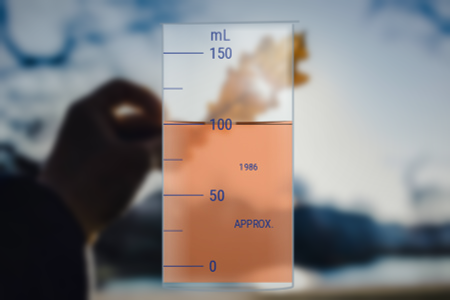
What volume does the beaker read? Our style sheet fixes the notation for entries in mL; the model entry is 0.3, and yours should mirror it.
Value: 100
